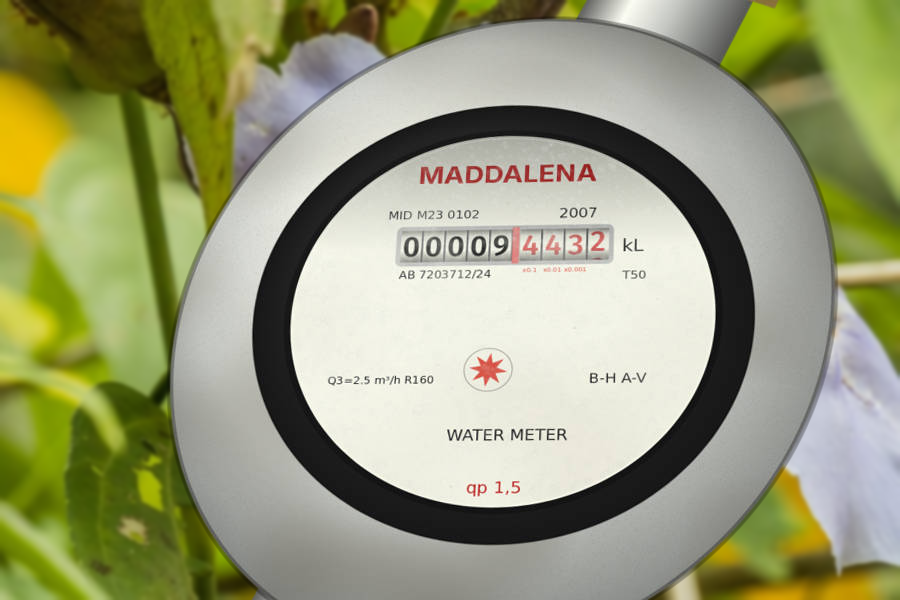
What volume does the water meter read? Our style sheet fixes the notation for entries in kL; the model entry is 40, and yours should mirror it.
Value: 9.4432
